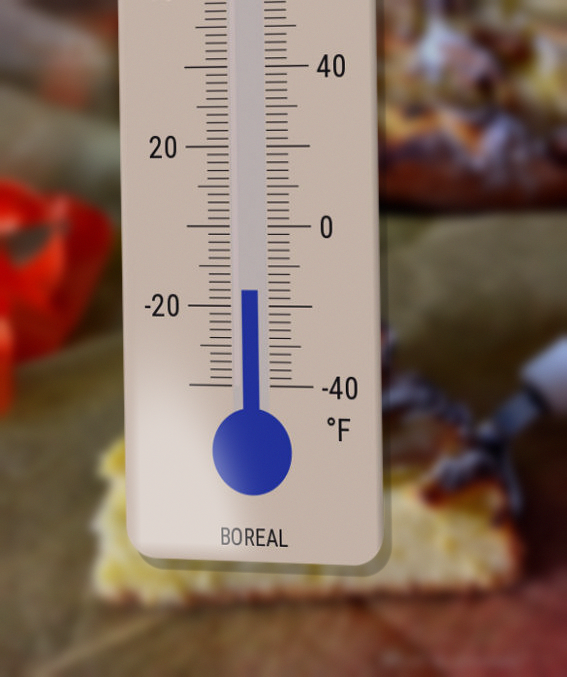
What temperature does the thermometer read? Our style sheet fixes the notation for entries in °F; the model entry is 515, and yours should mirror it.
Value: -16
